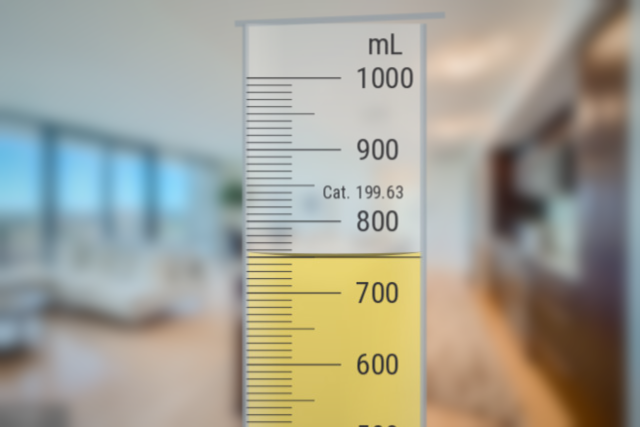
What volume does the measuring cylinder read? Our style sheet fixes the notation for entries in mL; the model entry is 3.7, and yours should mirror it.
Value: 750
